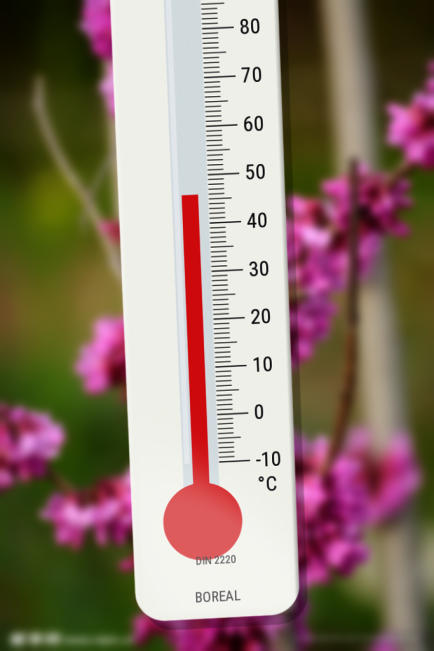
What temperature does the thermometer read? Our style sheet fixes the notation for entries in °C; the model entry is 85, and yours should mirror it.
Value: 46
